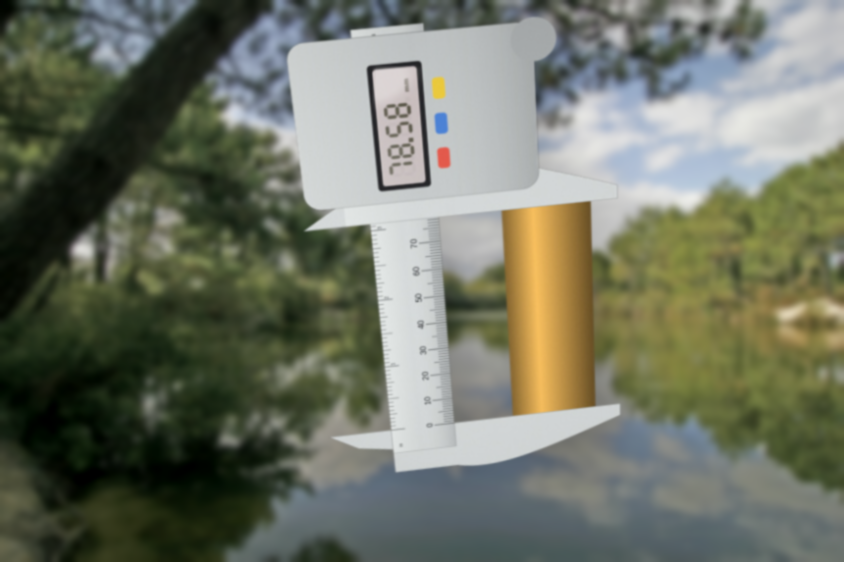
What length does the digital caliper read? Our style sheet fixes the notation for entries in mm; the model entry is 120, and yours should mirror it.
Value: 78.58
